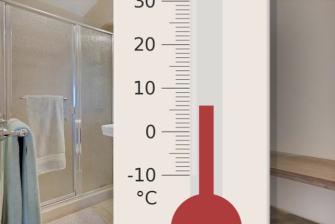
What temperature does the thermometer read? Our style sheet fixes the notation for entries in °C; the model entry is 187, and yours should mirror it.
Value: 6
